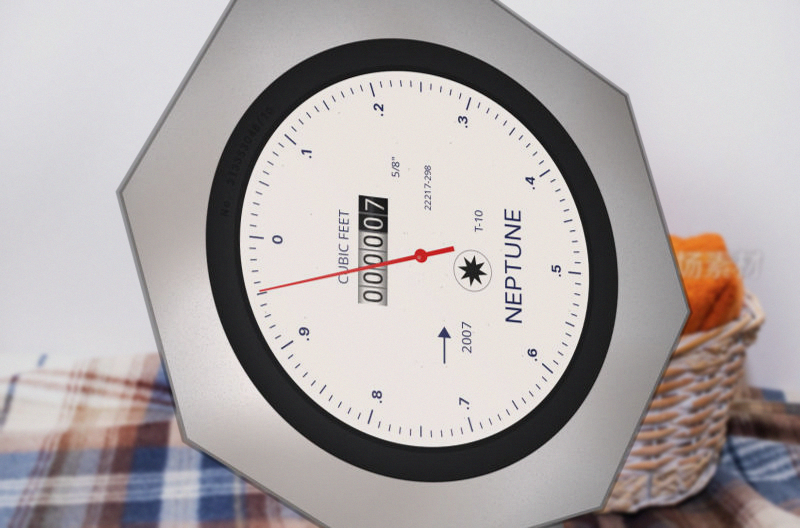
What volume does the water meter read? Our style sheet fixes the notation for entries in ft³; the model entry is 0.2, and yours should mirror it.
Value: 6.95
